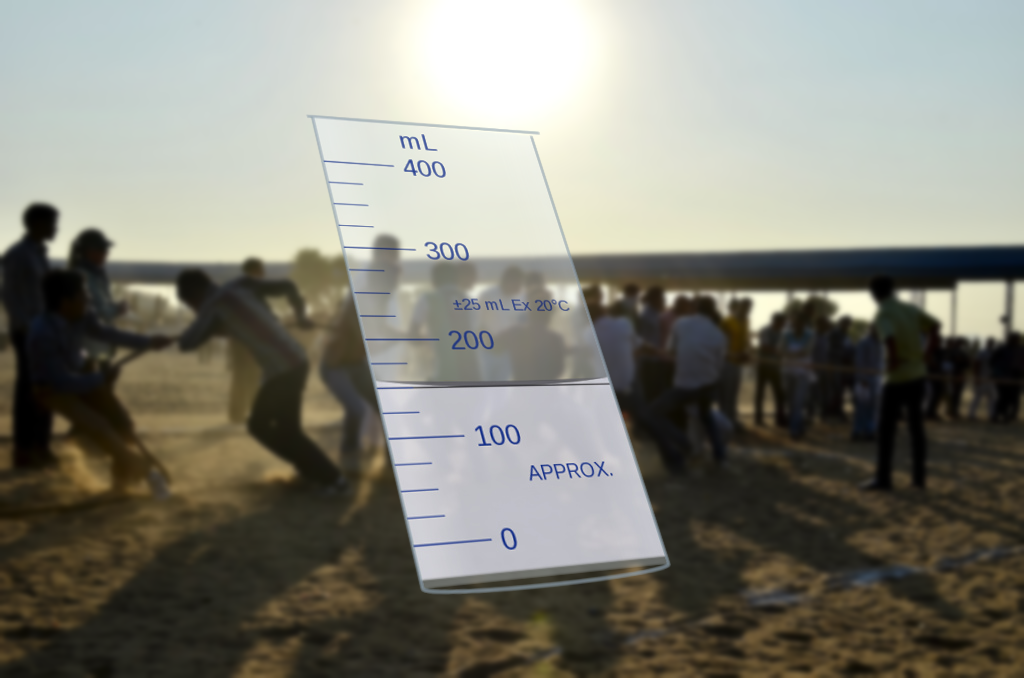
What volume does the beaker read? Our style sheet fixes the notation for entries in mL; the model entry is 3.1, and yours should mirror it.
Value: 150
